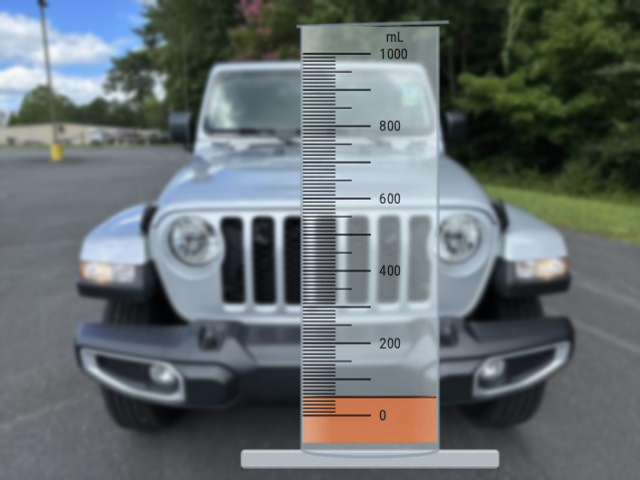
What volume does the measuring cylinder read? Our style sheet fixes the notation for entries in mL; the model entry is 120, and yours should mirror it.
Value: 50
